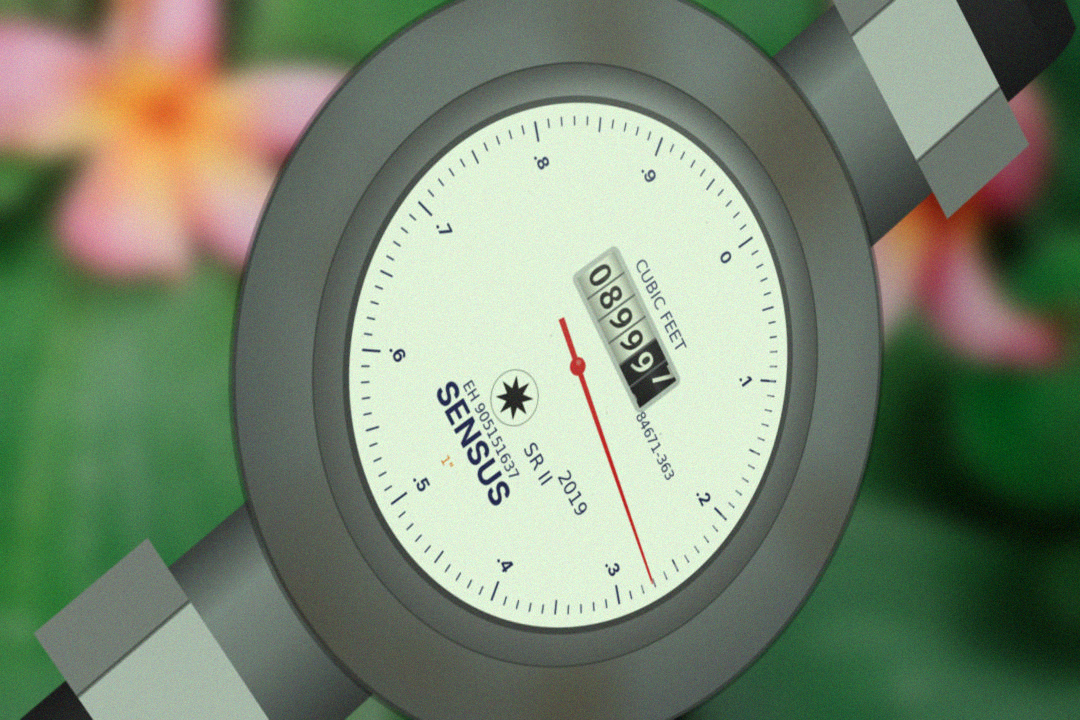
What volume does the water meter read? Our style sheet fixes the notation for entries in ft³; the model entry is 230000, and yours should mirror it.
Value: 89997.27
